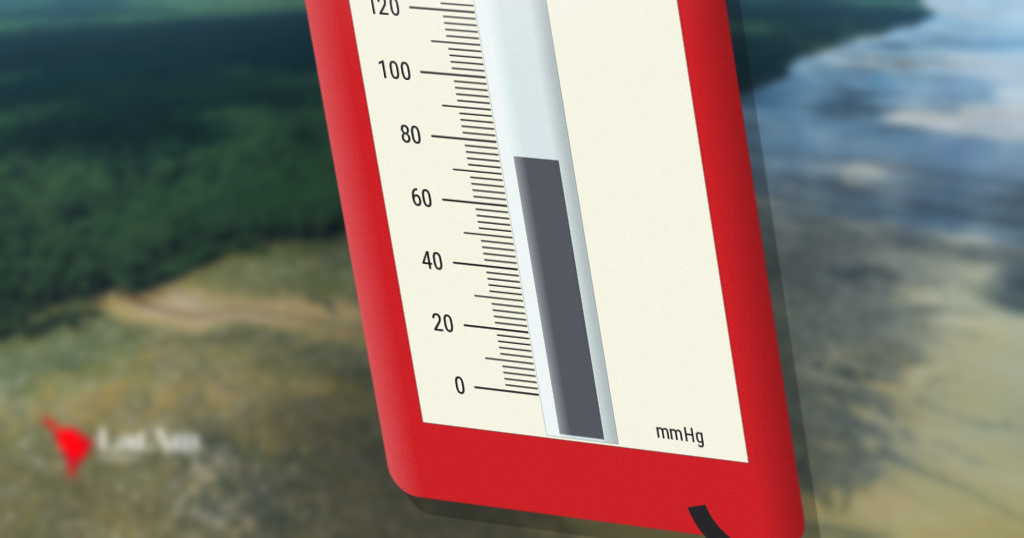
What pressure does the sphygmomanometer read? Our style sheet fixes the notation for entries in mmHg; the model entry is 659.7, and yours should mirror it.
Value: 76
